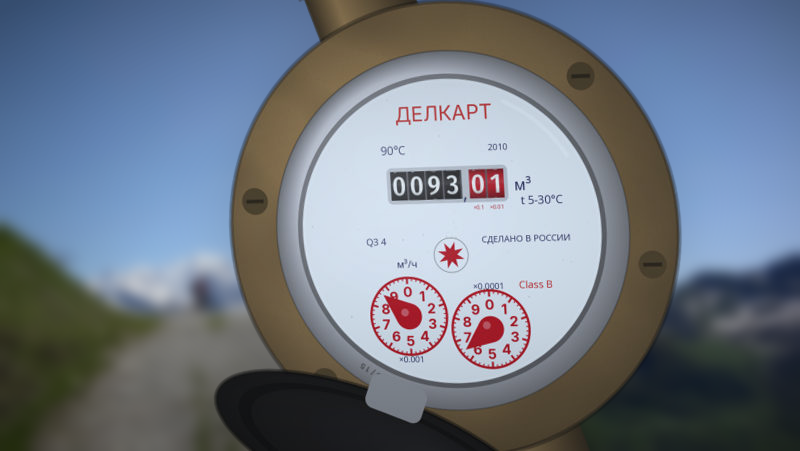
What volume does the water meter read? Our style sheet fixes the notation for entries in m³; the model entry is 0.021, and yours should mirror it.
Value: 93.0186
